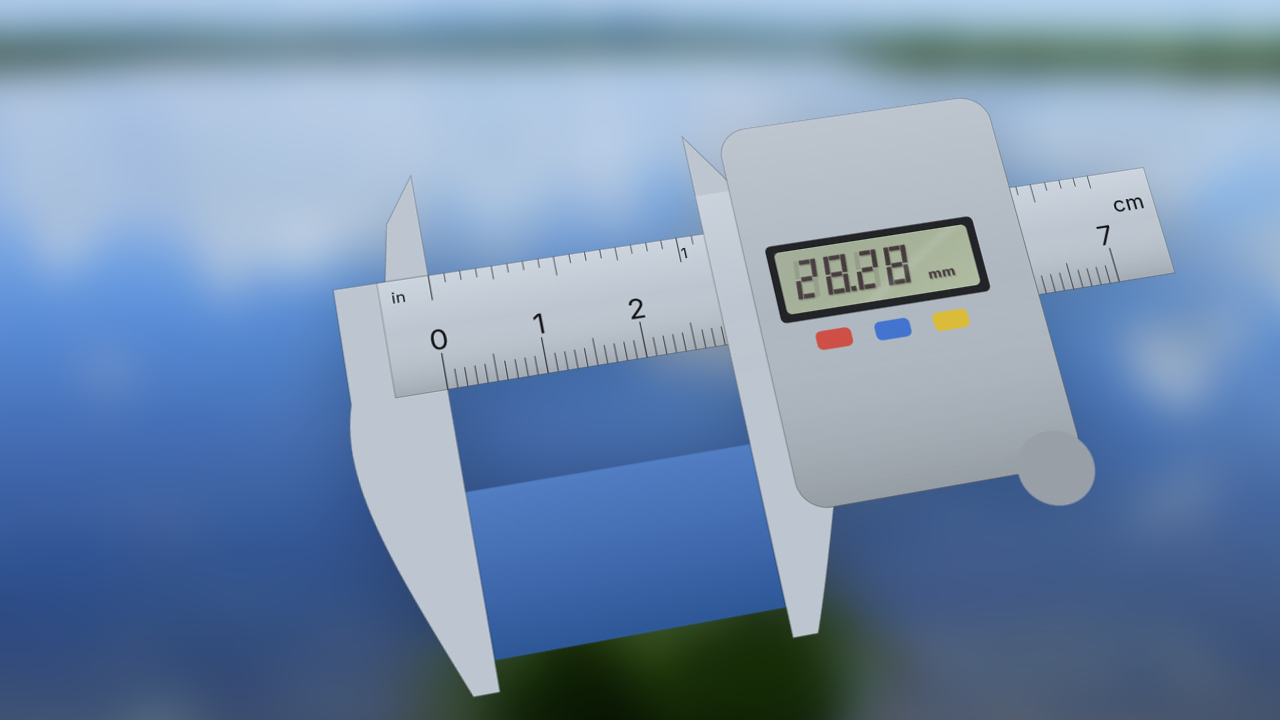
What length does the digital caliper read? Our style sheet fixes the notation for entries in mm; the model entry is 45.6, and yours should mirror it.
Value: 28.28
